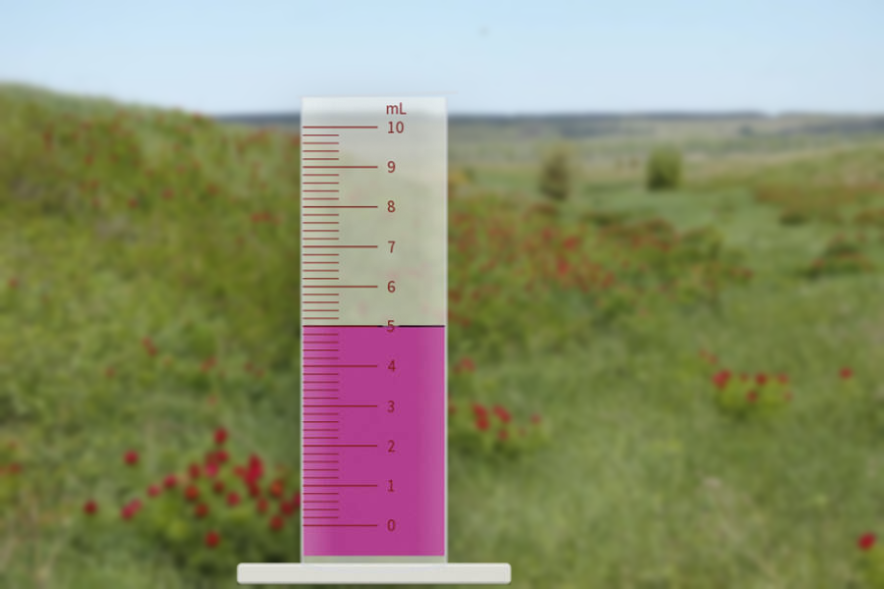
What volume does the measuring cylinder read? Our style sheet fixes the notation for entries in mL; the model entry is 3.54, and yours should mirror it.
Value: 5
